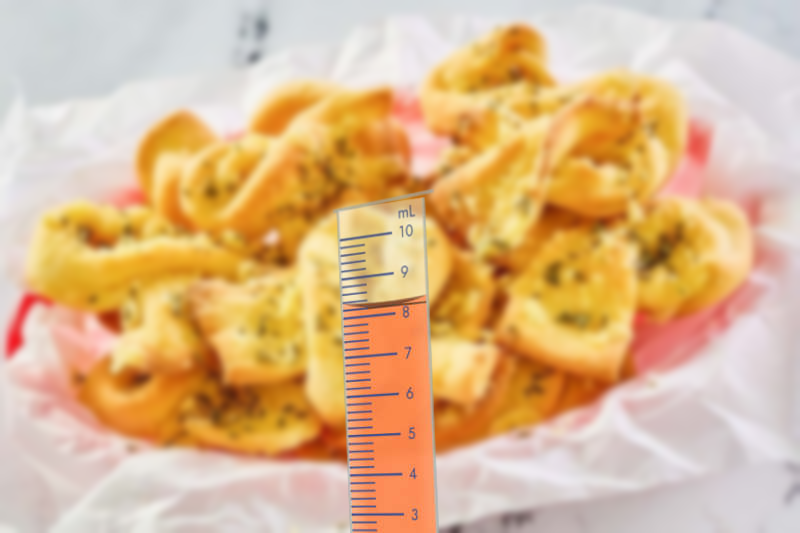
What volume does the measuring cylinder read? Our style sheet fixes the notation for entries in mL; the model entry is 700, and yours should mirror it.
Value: 8.2
